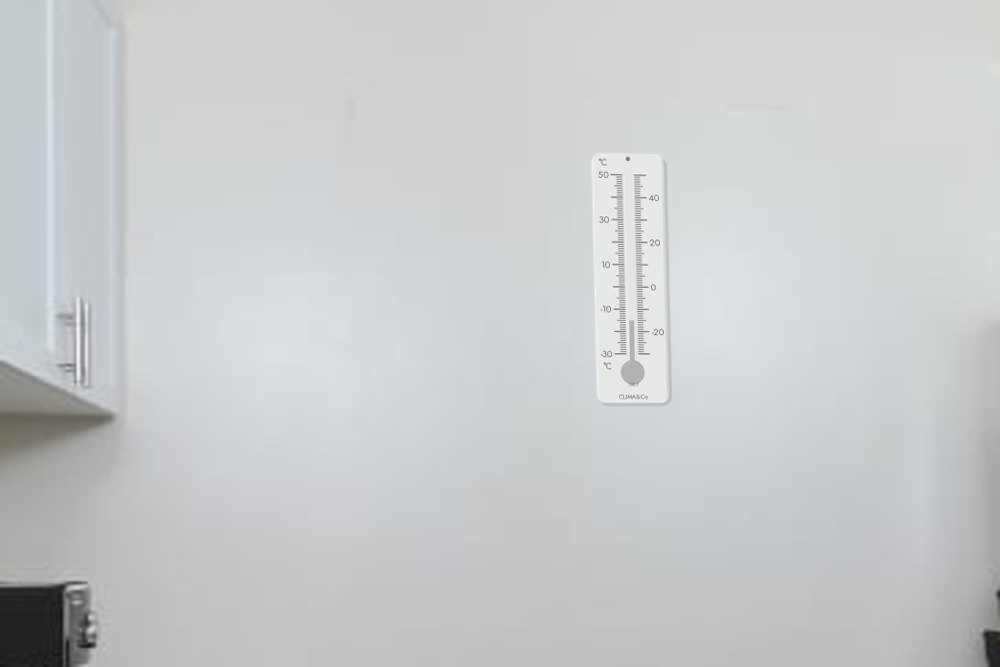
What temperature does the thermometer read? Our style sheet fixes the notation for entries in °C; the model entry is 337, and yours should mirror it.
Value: -15
